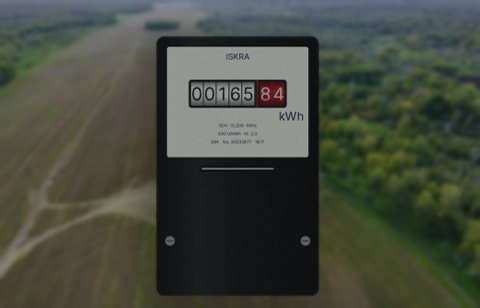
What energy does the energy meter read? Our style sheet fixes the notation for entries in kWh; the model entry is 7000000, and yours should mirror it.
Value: 165.84
